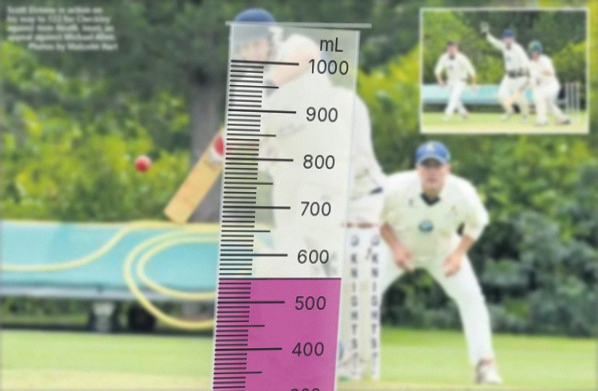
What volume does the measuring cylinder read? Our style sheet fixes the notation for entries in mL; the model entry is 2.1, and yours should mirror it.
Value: 550
